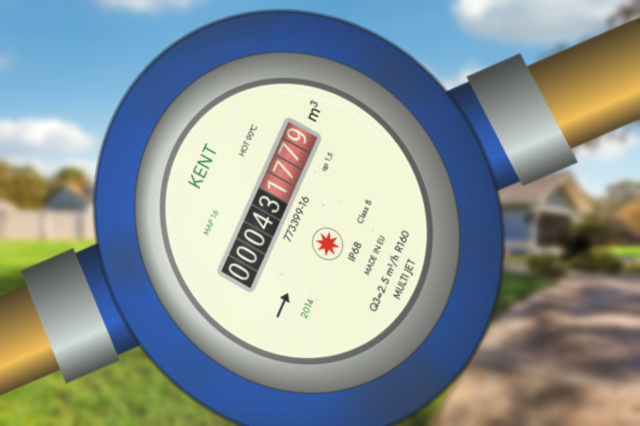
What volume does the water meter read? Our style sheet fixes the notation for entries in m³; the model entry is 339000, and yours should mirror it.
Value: 43.1779
